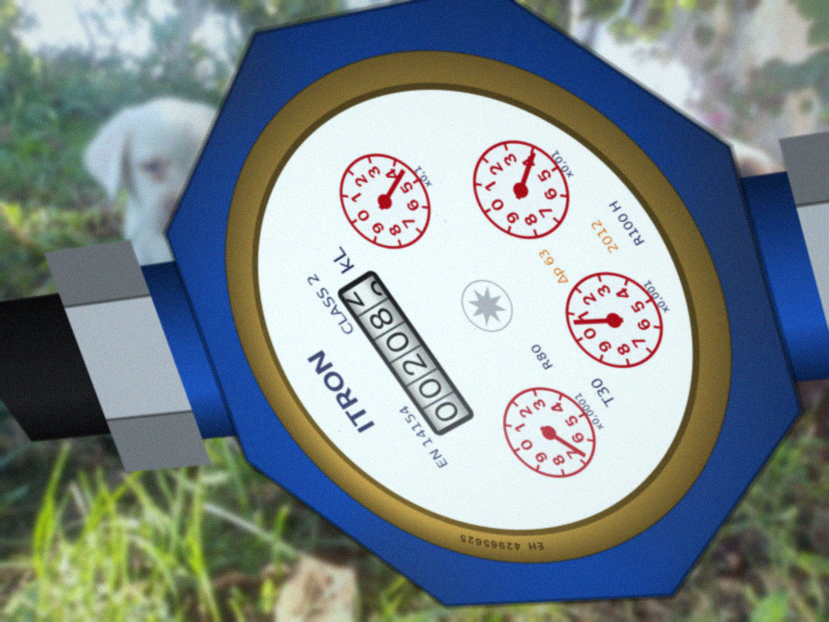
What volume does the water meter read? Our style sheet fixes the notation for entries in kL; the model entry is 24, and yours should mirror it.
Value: 2082.4406
